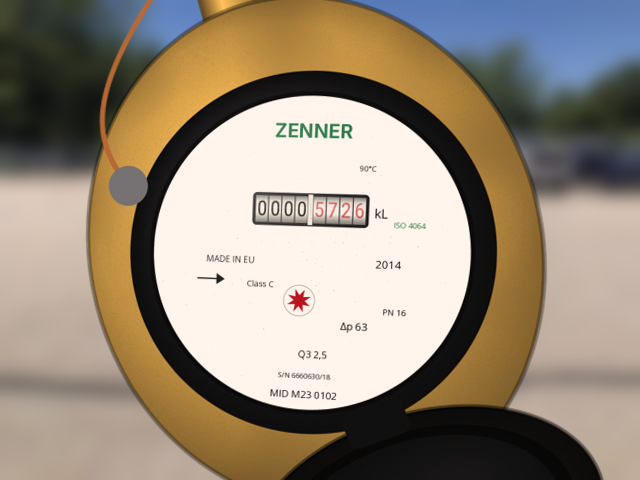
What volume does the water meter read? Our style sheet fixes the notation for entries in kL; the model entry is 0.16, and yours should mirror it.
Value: 0.5726
